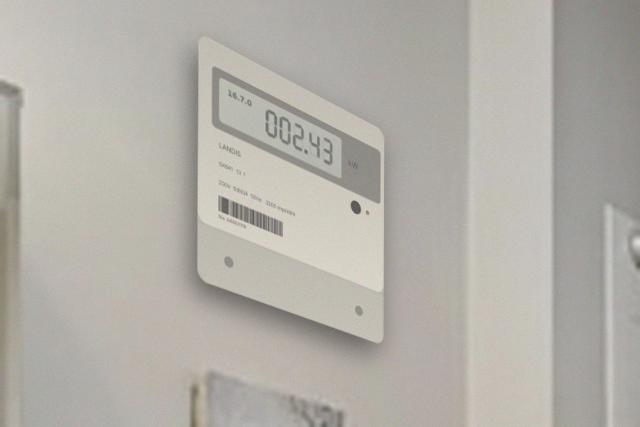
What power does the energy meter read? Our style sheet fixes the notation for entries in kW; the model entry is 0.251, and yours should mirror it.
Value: 2.43
